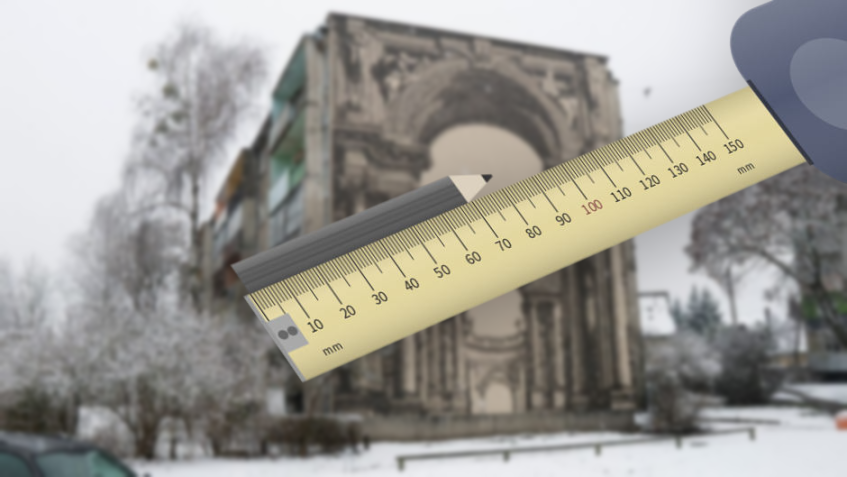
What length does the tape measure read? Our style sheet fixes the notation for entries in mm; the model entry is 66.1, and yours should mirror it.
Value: 80
